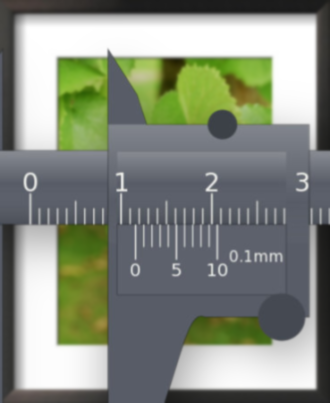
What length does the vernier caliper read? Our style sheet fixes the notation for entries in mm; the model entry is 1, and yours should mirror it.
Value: 11.6
